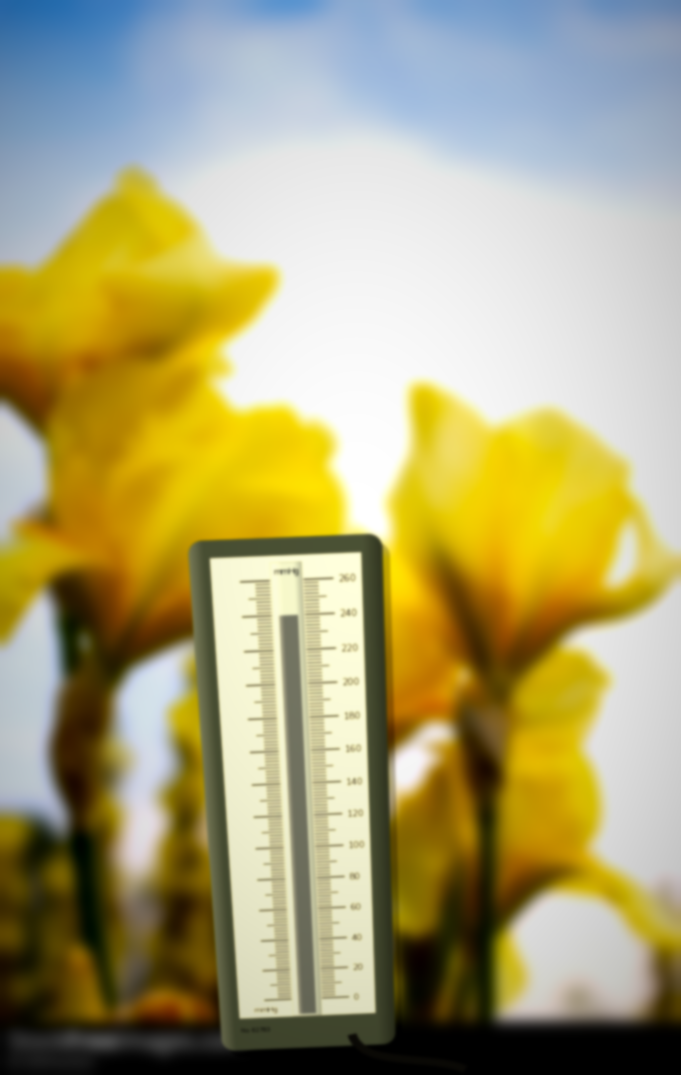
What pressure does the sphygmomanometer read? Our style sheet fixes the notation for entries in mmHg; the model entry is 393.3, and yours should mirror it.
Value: 240
